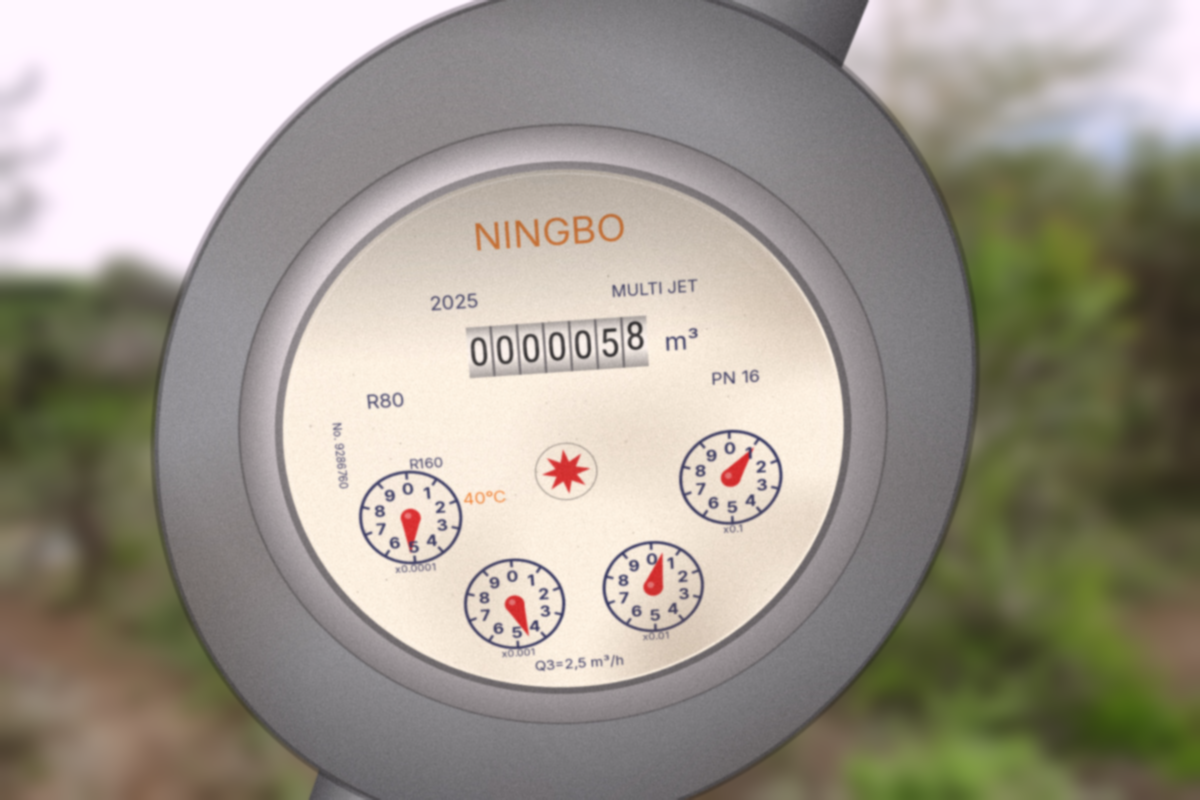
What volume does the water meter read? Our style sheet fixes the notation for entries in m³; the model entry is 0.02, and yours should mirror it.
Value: 58.1045
